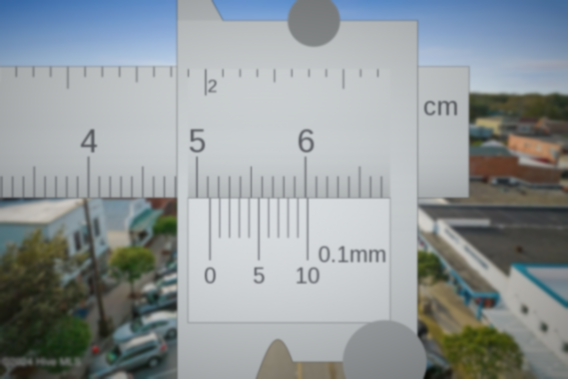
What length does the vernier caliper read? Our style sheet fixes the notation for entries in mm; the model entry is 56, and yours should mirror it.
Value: 51.2
